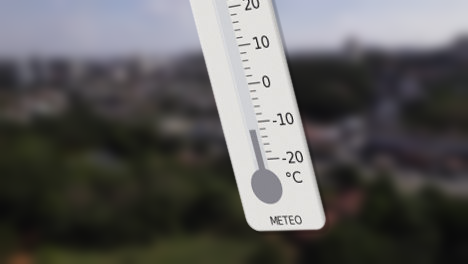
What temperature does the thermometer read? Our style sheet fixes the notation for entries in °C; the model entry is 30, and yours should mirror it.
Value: -12
